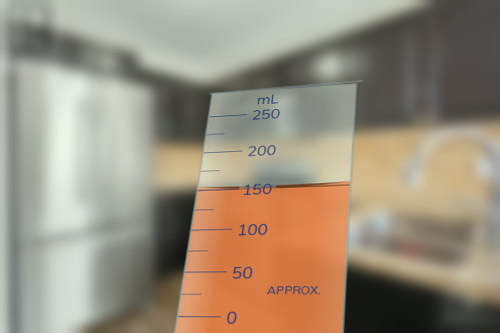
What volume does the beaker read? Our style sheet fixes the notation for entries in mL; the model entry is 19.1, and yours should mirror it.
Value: 150
